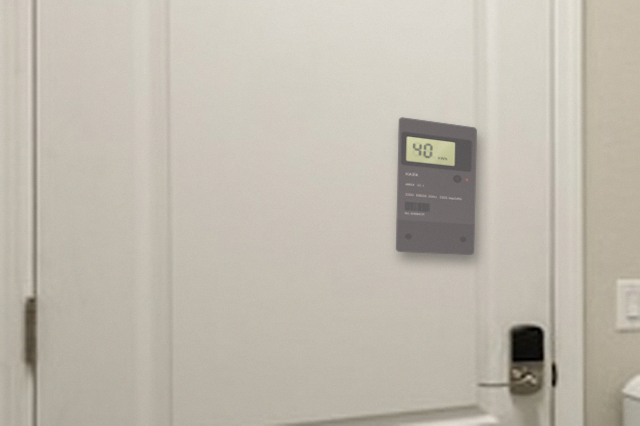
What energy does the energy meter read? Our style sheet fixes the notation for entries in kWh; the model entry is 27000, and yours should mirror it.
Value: 40
